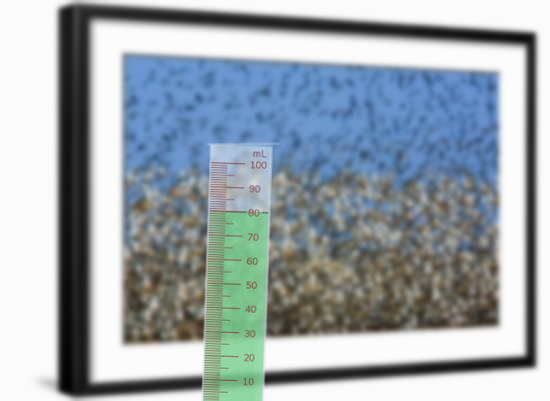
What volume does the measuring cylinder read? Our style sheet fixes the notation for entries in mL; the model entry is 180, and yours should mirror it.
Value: 80
